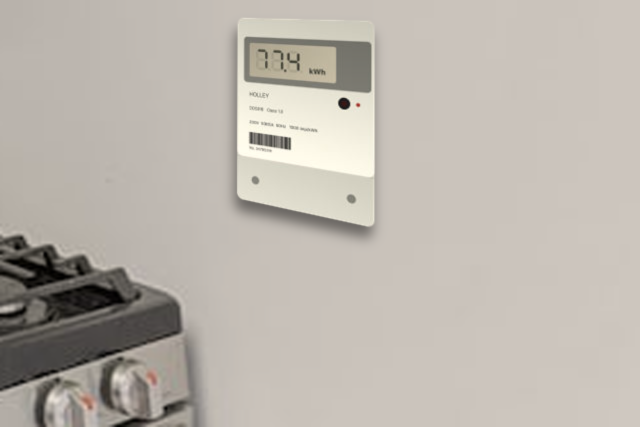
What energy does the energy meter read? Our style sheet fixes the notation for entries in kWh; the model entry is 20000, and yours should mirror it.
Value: 77.4
